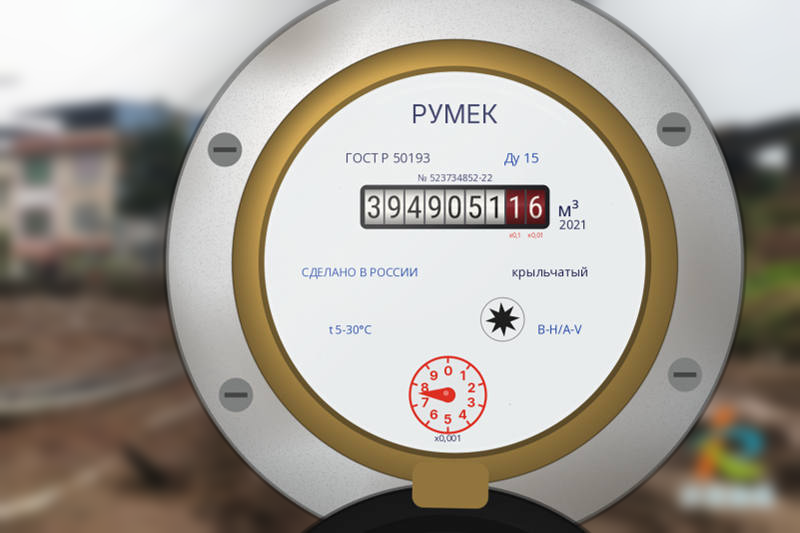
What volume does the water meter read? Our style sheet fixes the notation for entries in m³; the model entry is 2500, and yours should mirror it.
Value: 3949051.167
